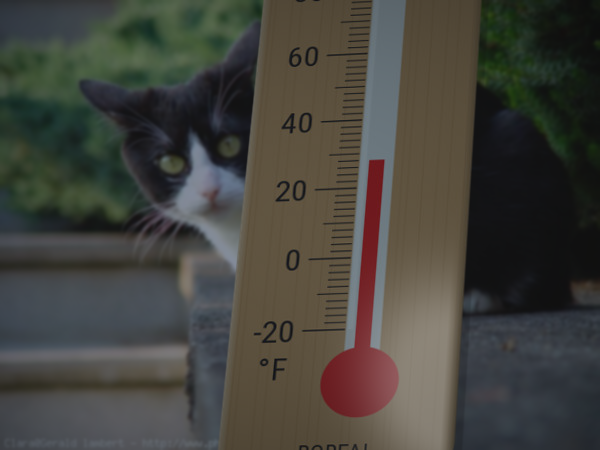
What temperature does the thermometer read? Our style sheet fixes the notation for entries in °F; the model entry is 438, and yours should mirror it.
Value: 28
